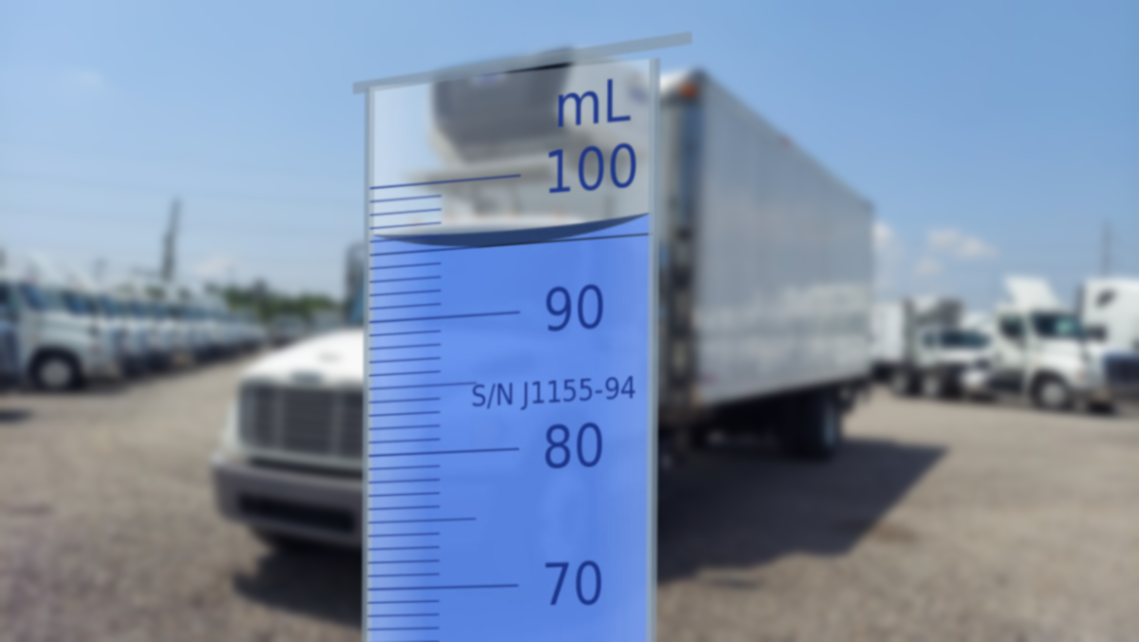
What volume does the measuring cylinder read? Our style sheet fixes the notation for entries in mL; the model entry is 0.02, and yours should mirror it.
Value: 95
